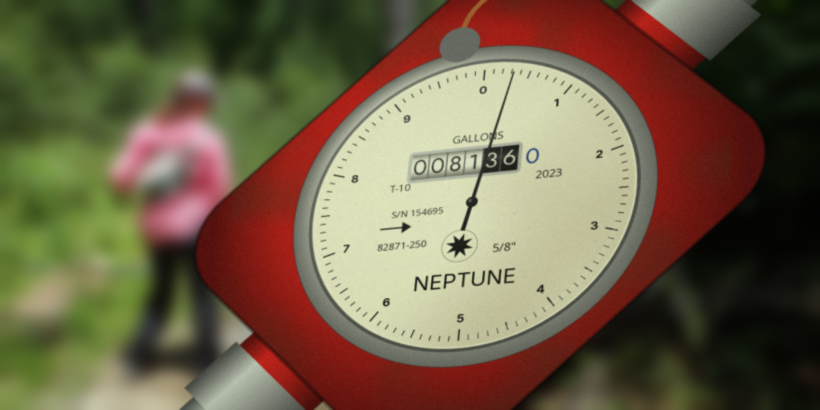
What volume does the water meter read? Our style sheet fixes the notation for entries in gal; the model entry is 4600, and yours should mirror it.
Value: 81360.3
